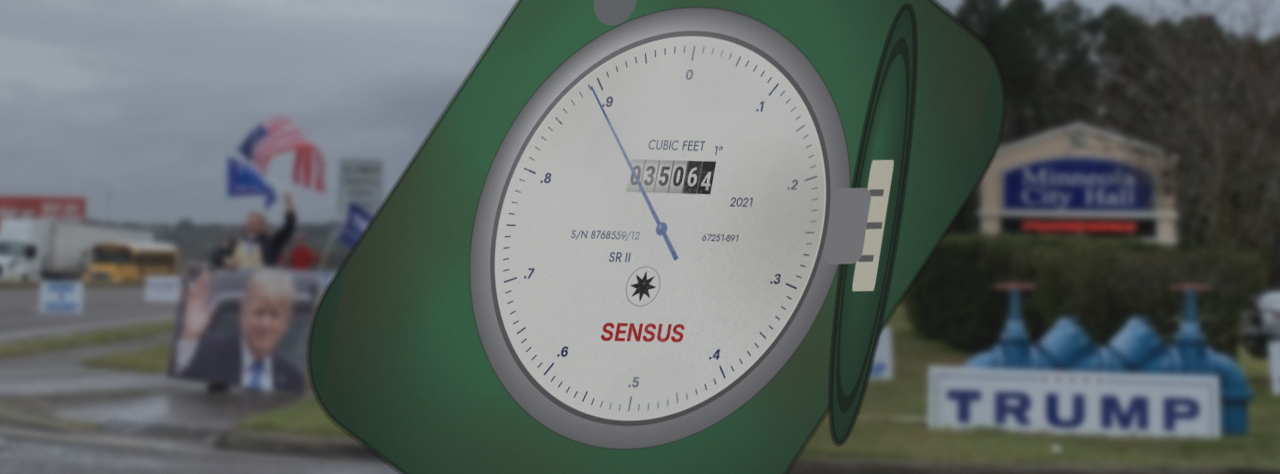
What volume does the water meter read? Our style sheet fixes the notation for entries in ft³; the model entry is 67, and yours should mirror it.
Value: 35063.89
